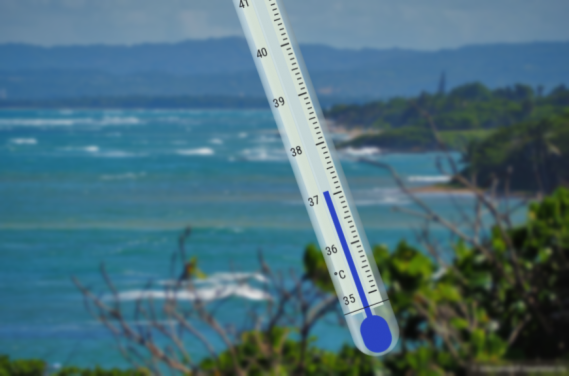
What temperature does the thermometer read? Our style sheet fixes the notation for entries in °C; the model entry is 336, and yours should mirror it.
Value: 37.1
